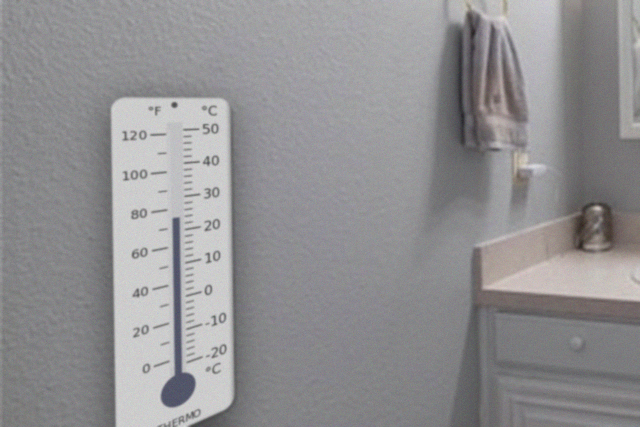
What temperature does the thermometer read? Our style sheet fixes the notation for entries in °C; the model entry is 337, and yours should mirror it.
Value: 24
